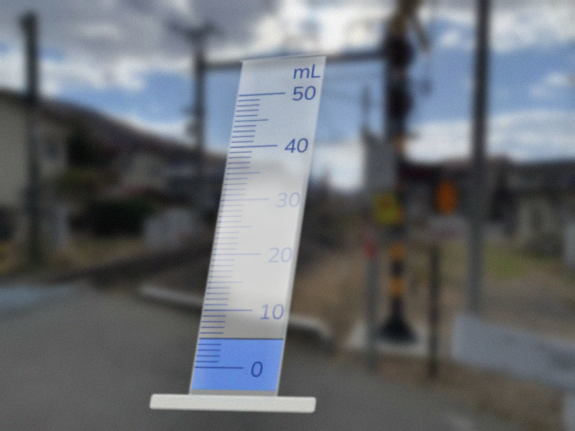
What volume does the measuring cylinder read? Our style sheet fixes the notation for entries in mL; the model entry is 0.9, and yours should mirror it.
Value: 5
